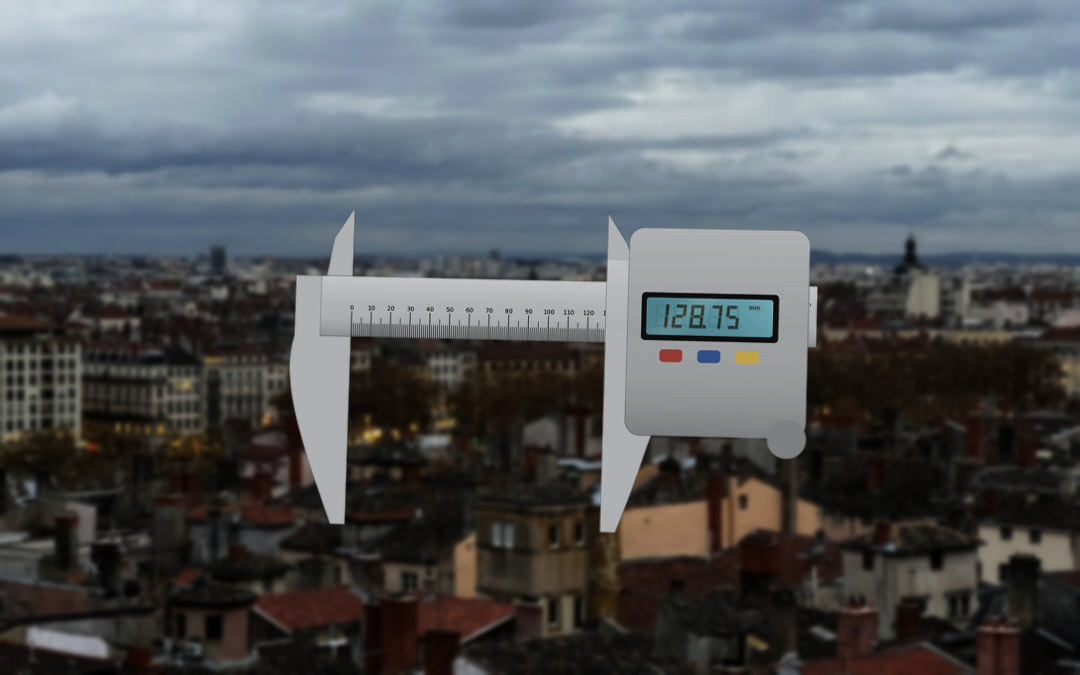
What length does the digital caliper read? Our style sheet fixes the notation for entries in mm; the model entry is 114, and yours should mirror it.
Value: 128.75
